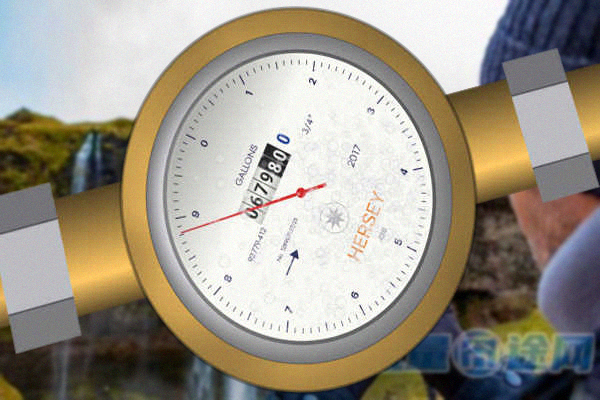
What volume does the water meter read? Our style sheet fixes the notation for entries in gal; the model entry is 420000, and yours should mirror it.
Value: 679798.8
